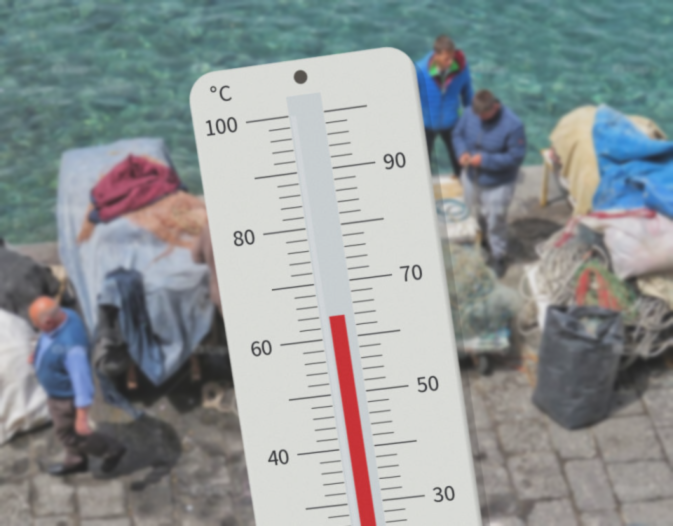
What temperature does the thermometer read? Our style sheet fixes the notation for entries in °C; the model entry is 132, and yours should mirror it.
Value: 64
